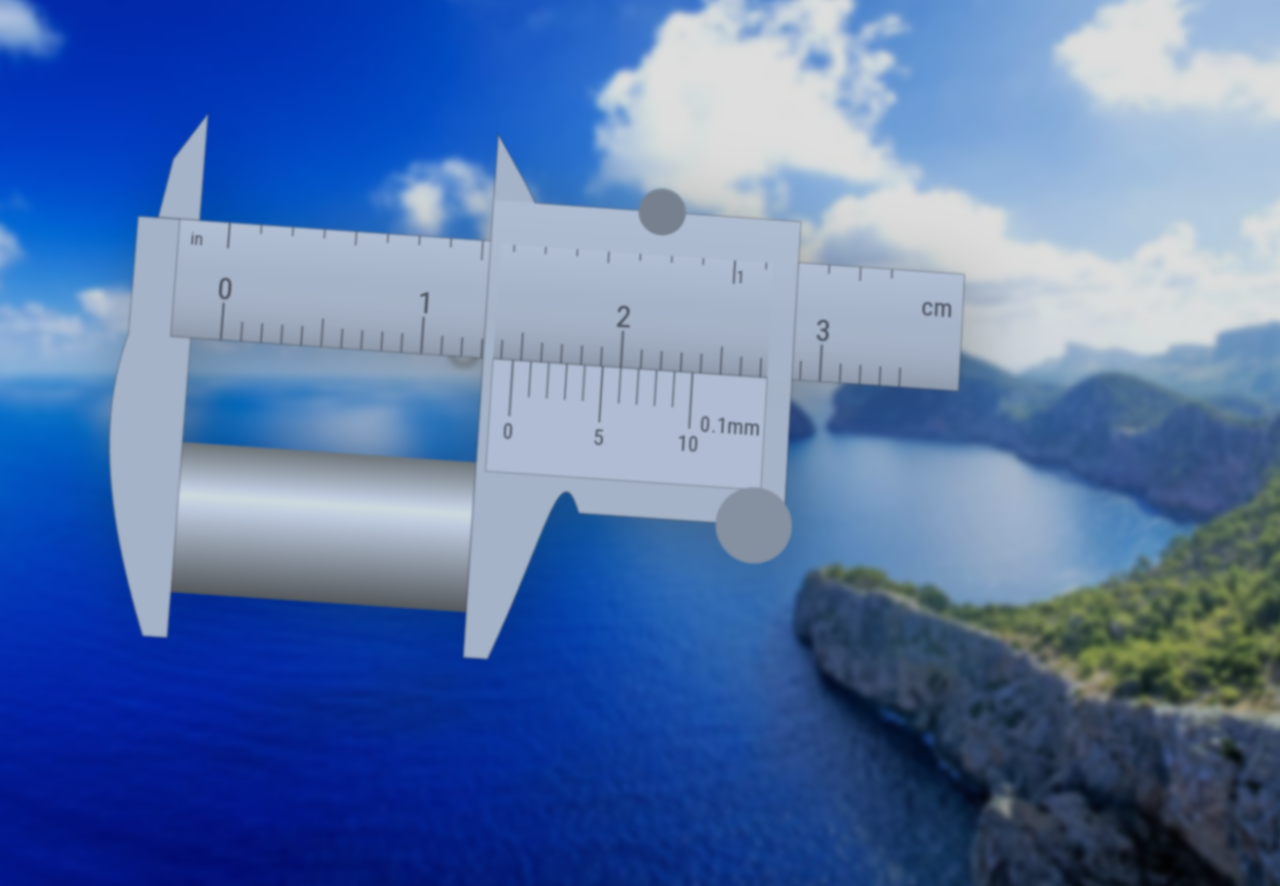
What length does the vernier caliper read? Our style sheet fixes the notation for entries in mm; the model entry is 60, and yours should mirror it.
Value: 14.6
